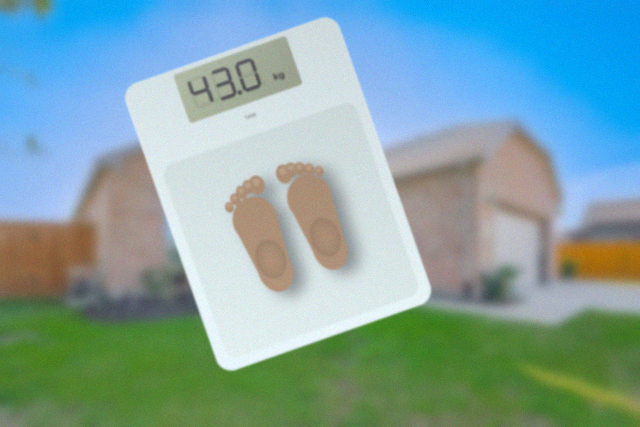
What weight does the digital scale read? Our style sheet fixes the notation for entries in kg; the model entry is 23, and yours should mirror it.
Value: 43.0
